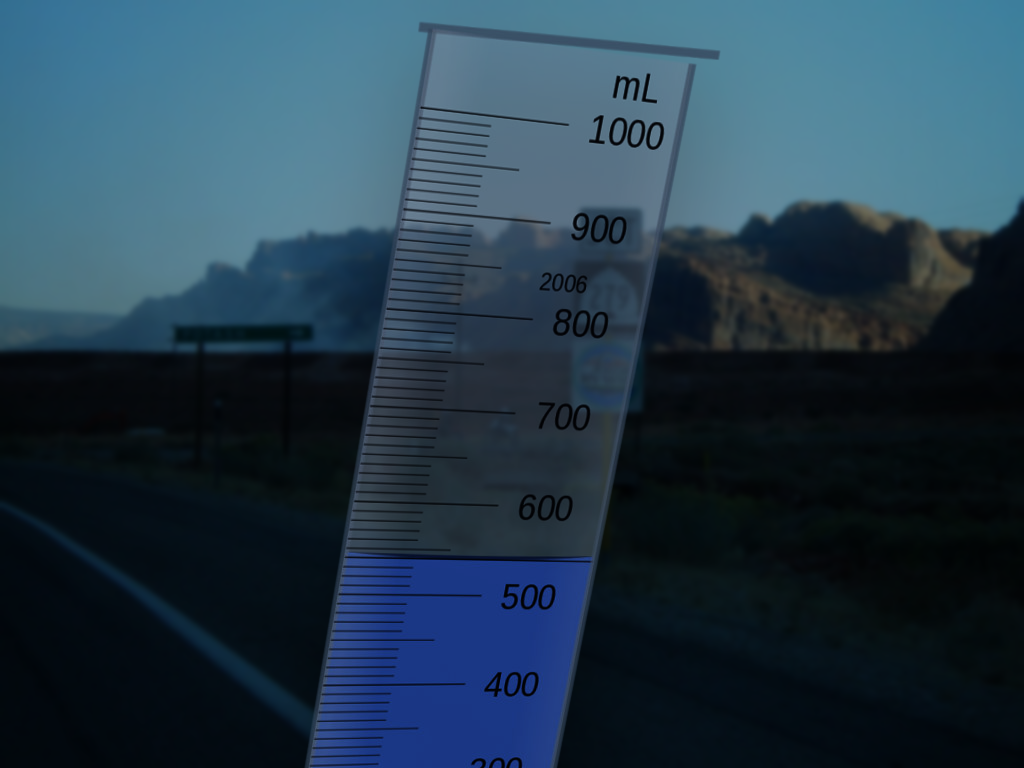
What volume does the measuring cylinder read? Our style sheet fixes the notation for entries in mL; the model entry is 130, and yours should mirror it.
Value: 540
